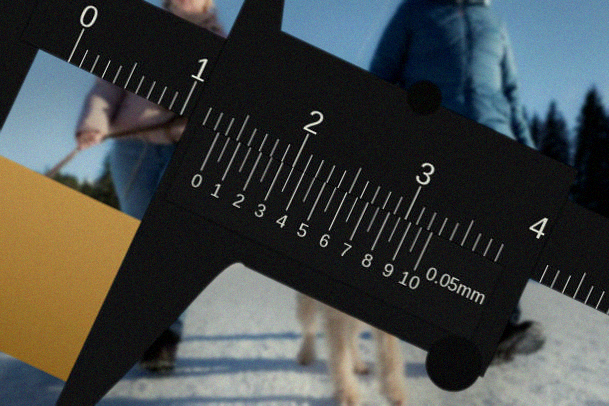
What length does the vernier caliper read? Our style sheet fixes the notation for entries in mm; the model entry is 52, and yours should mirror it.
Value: 13.4
